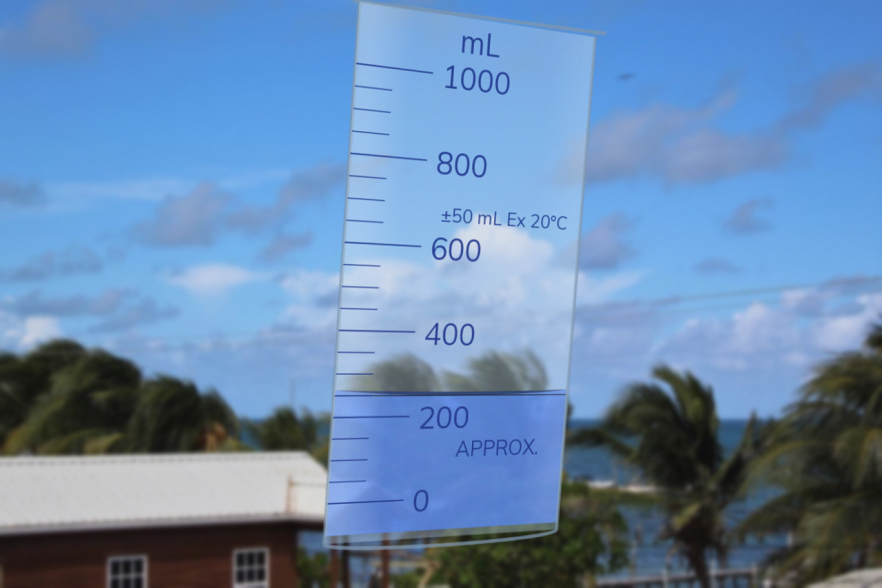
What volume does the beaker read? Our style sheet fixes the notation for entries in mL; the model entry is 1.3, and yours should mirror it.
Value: 250
